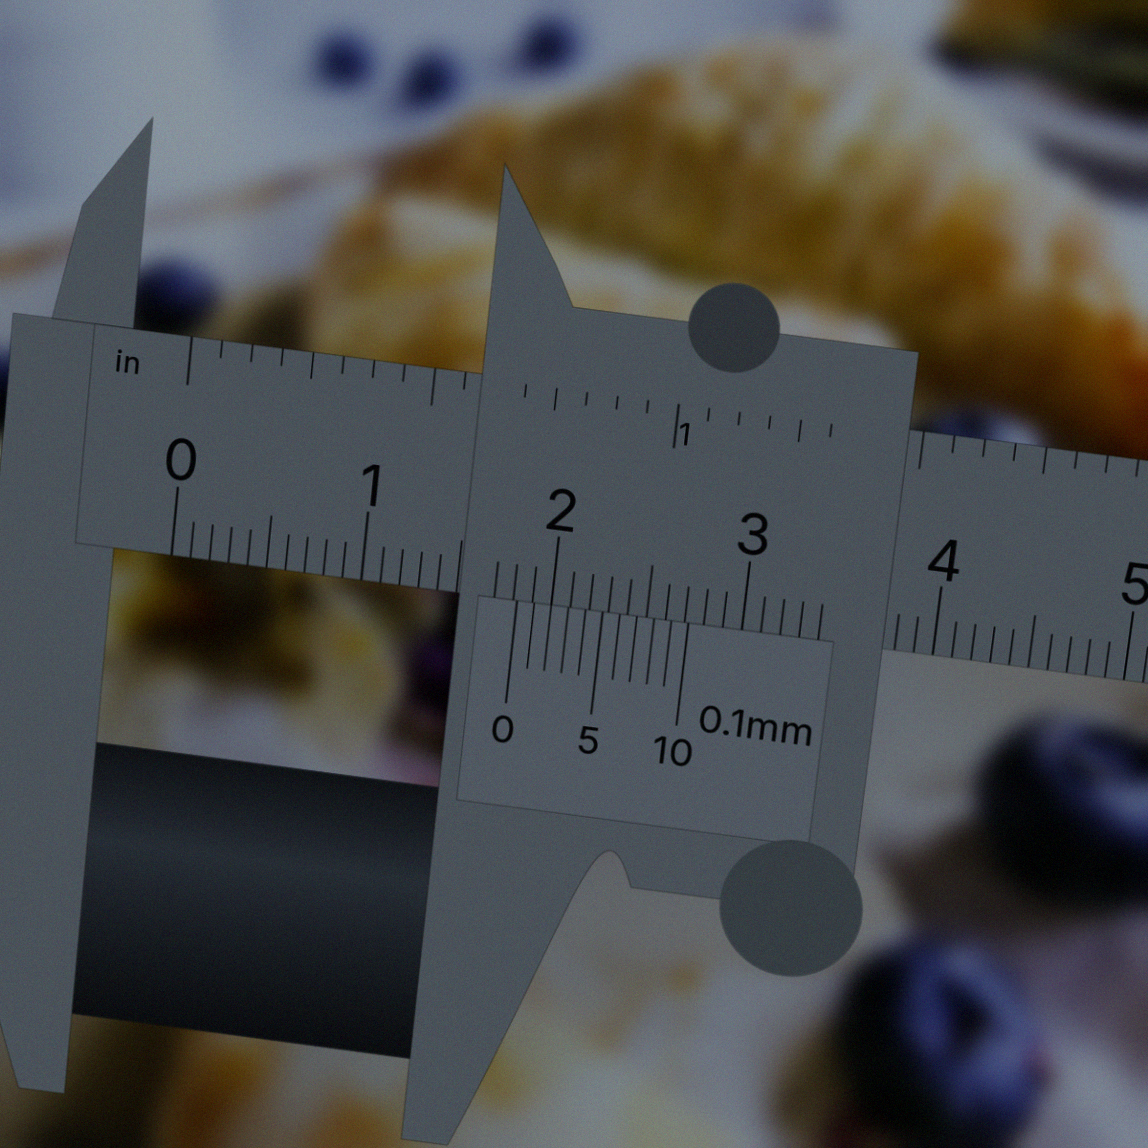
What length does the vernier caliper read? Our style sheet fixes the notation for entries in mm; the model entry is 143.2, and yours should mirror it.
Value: 18.2
